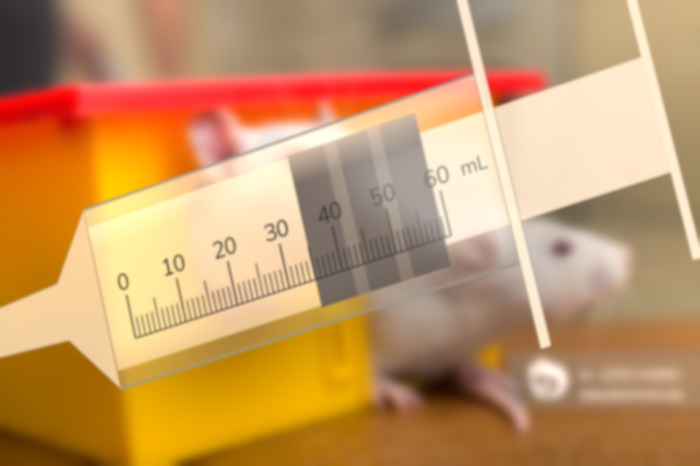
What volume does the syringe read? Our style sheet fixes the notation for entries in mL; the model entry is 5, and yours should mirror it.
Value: 35
